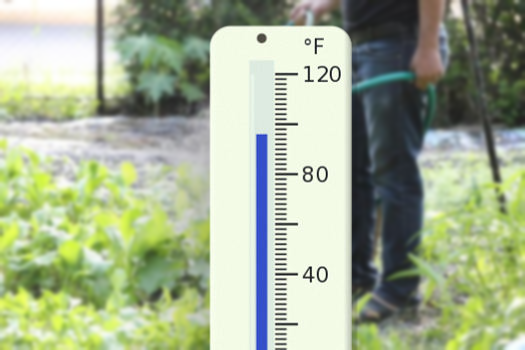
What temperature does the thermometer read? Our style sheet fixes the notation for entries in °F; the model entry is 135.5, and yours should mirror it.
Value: 96
